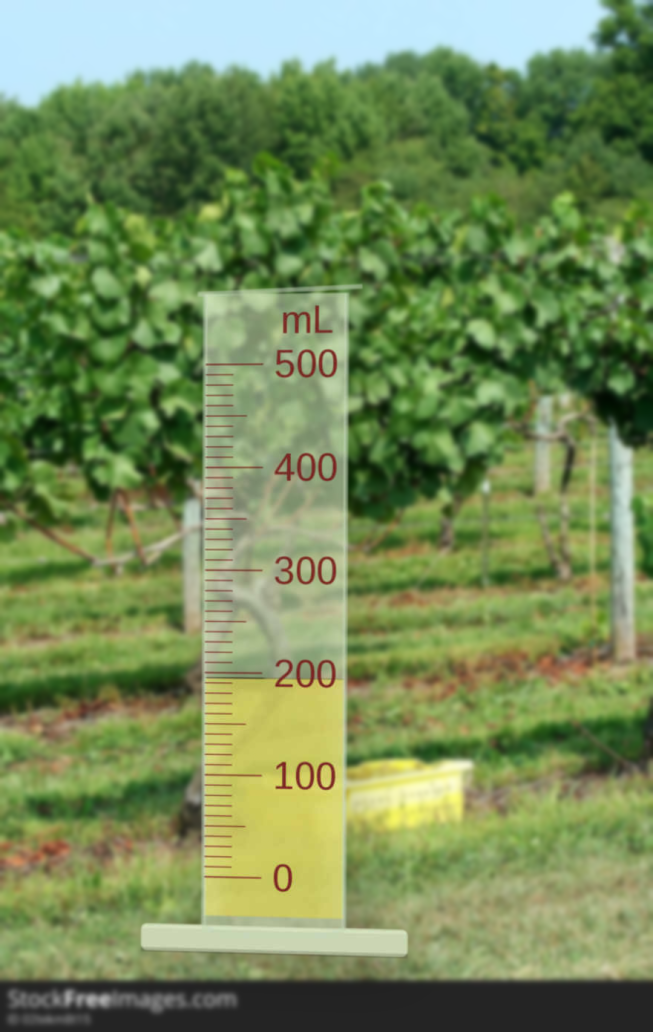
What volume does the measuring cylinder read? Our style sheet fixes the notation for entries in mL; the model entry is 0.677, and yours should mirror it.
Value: 195
